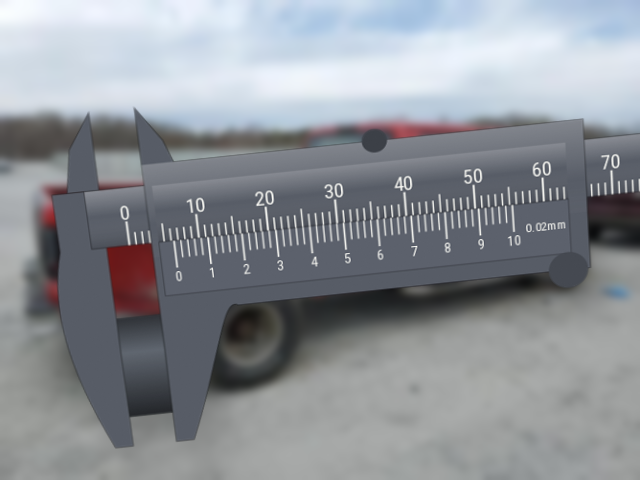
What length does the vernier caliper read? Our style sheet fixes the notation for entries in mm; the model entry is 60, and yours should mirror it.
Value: 6.4
